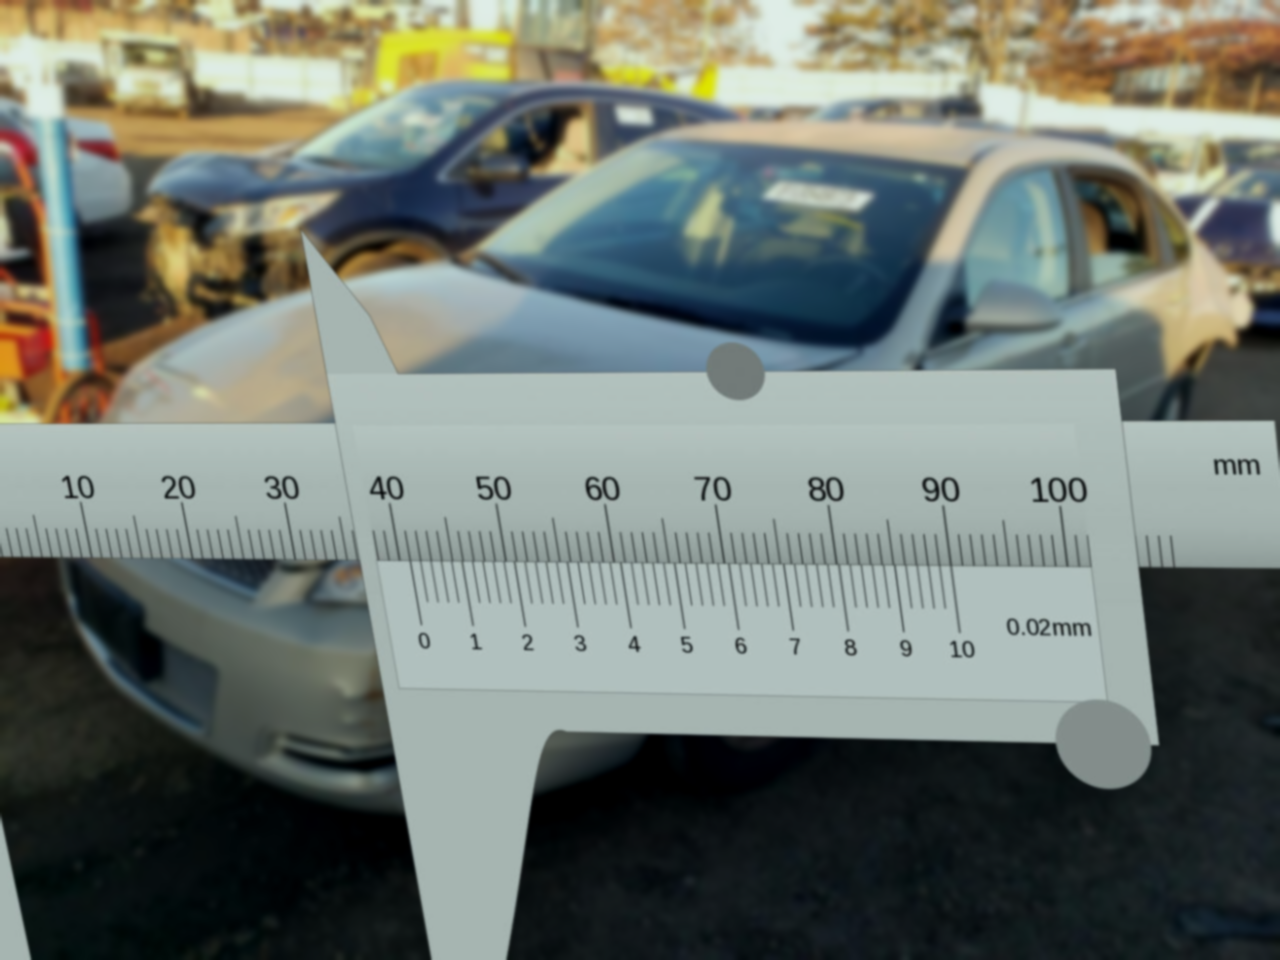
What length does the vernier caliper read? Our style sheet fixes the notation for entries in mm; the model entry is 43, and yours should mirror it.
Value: 41.0
